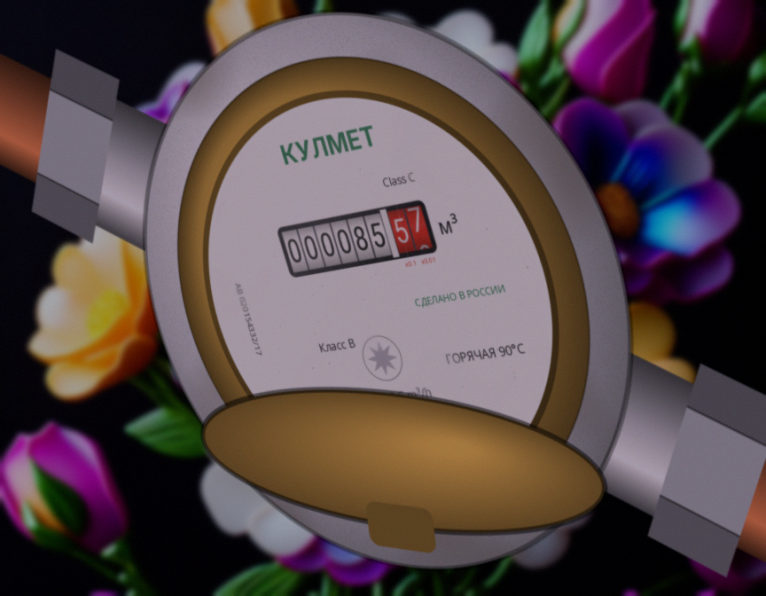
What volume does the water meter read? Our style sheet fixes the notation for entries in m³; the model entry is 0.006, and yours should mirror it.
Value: 85.57
